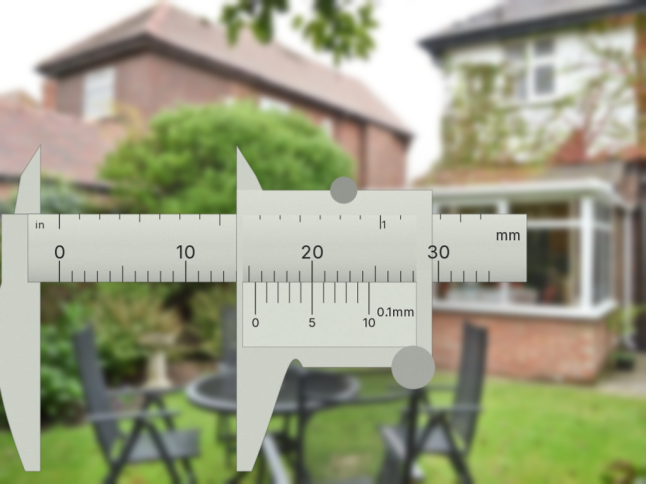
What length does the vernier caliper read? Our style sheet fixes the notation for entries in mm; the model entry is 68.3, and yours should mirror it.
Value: 15.5
